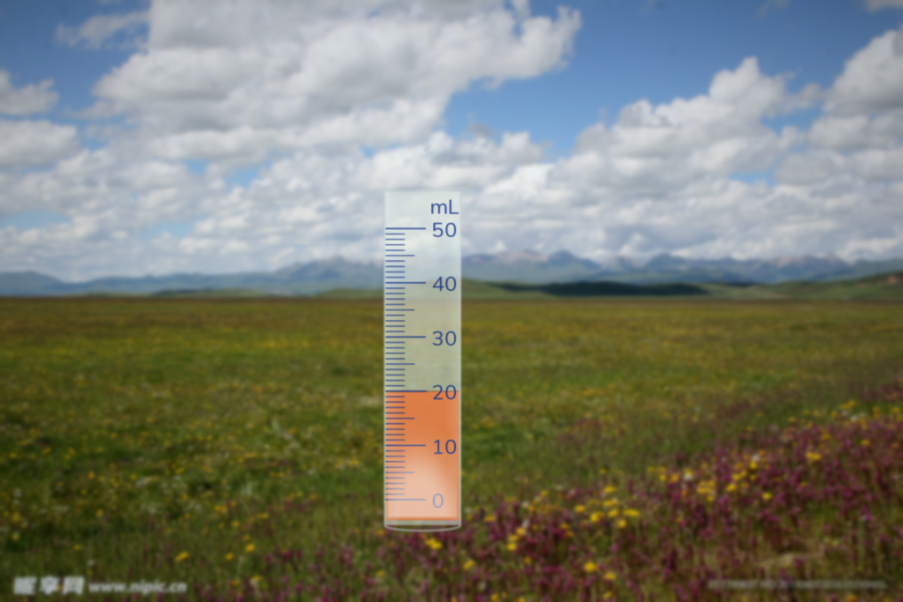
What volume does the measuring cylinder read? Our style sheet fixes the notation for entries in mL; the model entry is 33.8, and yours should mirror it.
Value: 20
